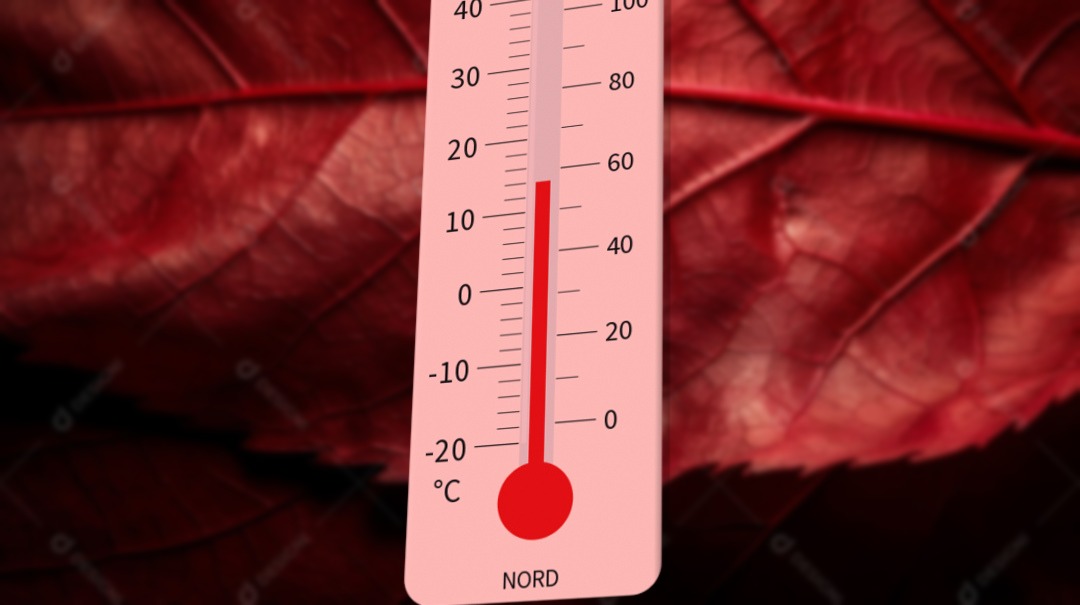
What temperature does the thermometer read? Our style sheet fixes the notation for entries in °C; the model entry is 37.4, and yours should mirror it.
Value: 14
